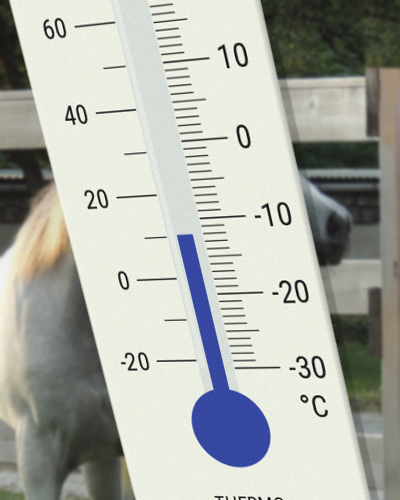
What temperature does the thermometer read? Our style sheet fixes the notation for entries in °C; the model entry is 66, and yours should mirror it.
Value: -12
